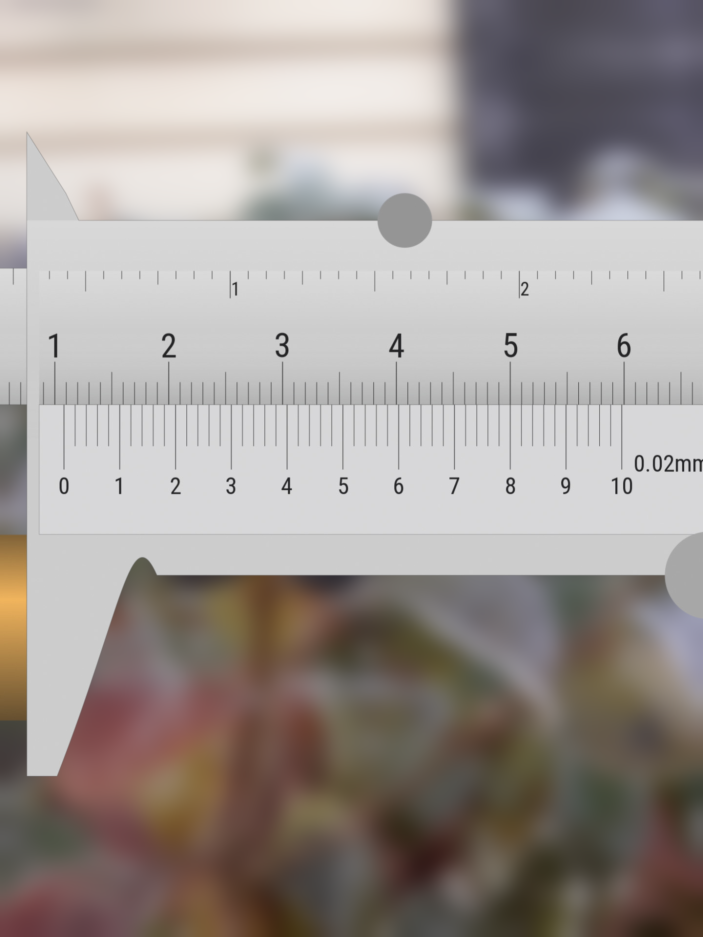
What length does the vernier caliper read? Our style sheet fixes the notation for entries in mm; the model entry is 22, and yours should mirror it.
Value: 10.8
